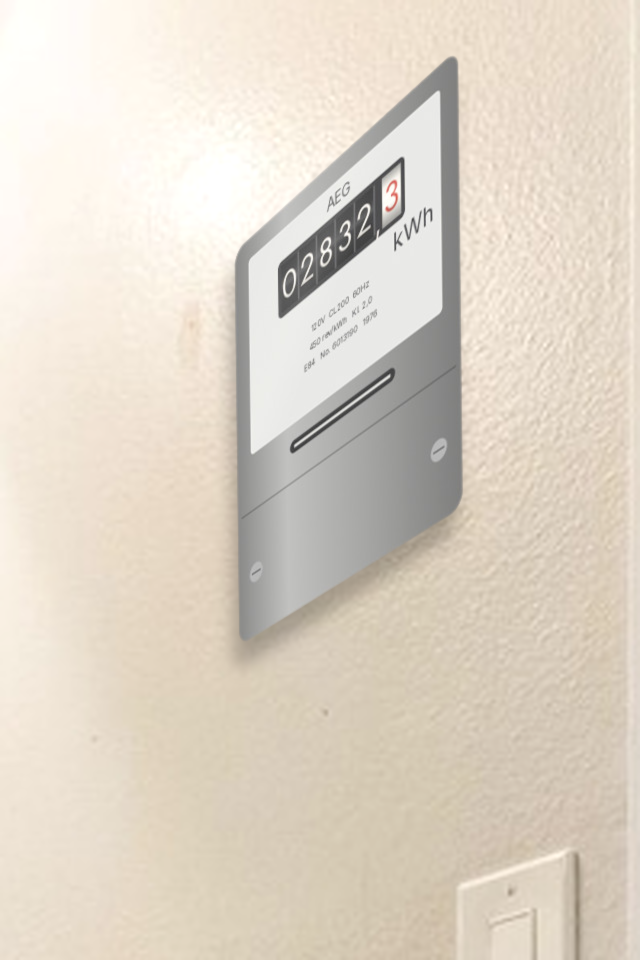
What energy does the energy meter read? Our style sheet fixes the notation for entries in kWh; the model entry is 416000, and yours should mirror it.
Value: 2832.3
